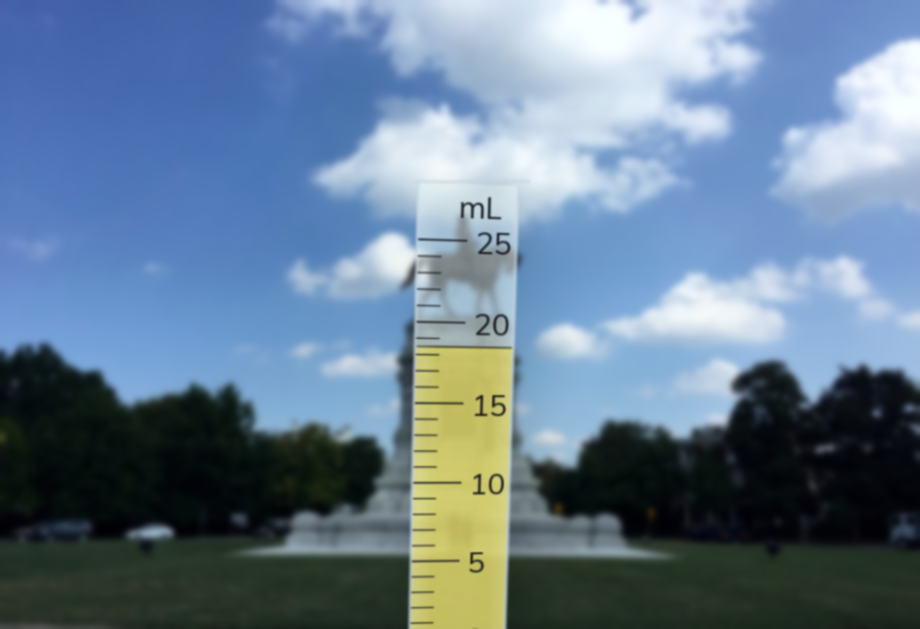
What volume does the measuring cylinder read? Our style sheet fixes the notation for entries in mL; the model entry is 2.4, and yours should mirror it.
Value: 18.5
